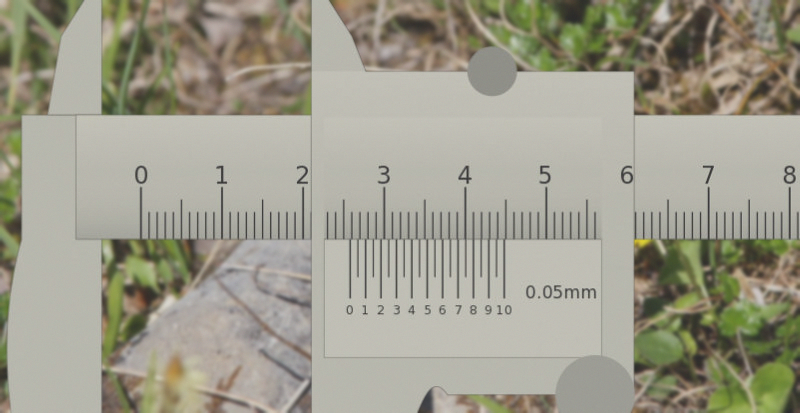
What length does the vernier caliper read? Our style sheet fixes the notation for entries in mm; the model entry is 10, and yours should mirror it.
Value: 25.8
